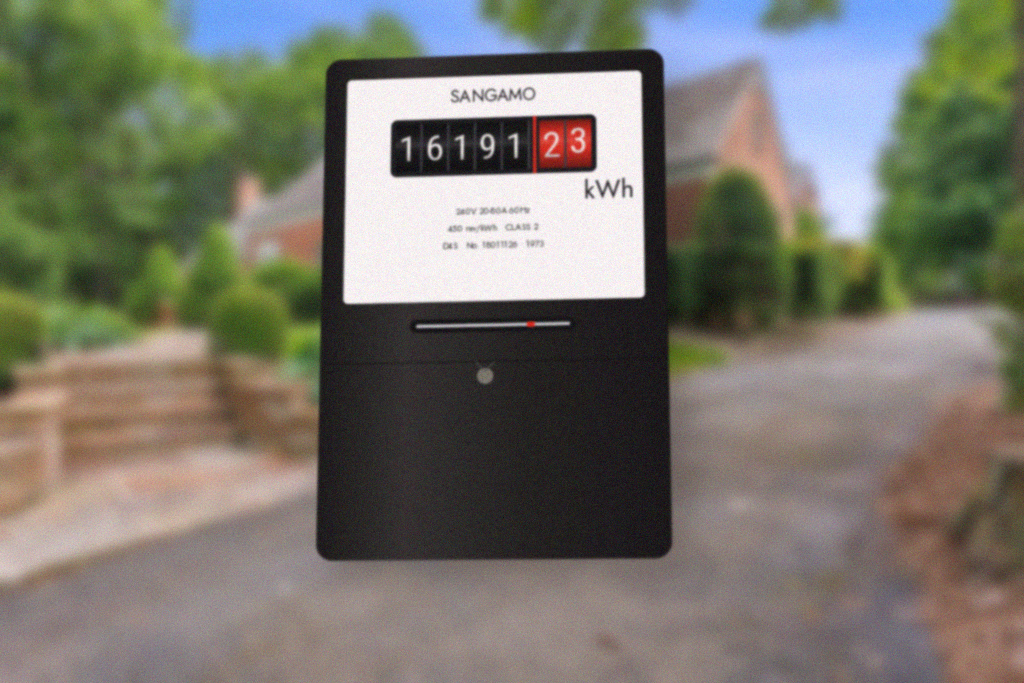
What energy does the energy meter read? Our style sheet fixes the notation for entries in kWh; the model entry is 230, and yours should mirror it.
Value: 16191.23
